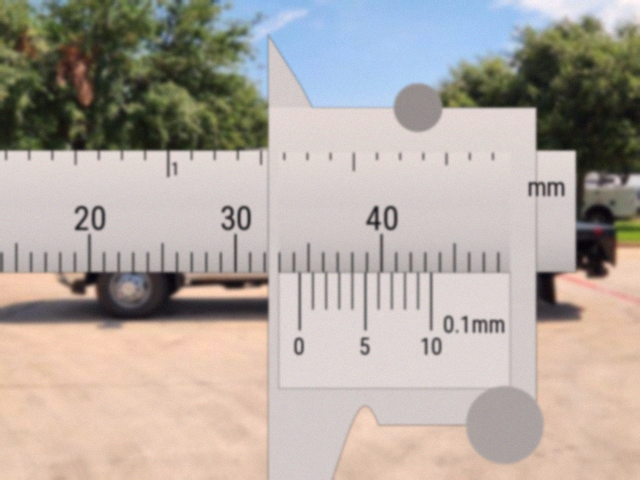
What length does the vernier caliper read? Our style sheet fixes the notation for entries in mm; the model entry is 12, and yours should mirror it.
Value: 34.4
